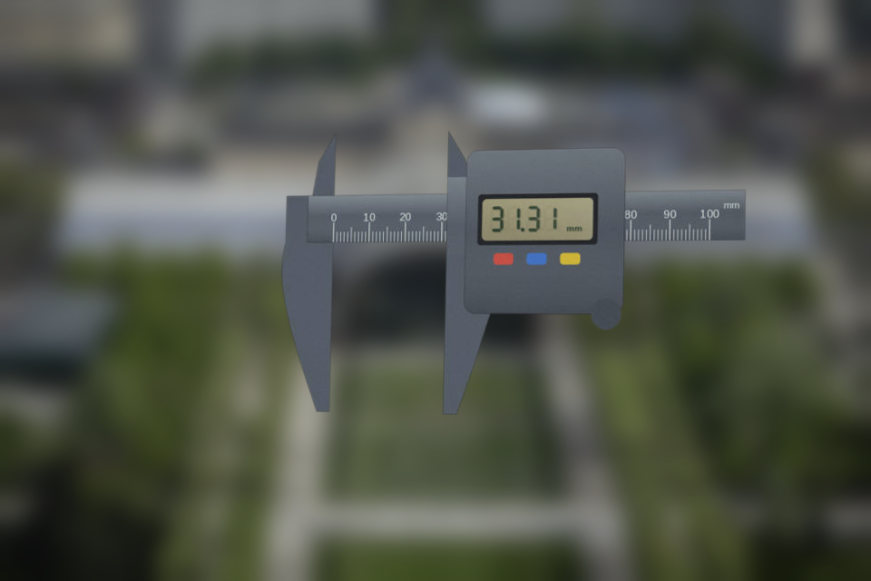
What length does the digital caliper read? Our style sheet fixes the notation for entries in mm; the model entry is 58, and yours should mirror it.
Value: 31.31
